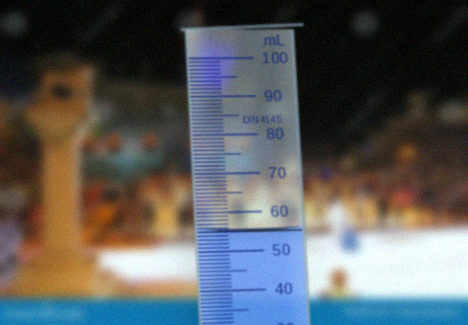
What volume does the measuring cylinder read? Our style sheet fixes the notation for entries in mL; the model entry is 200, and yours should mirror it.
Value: 55
